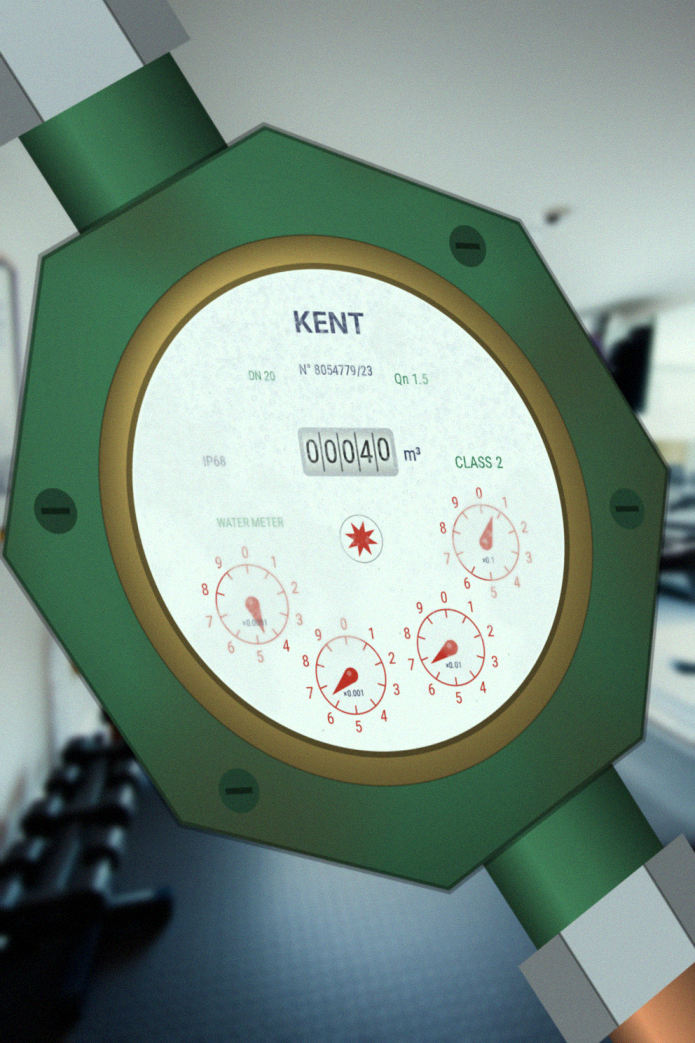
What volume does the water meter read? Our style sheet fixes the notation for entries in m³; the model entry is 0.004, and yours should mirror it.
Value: 40.0664
